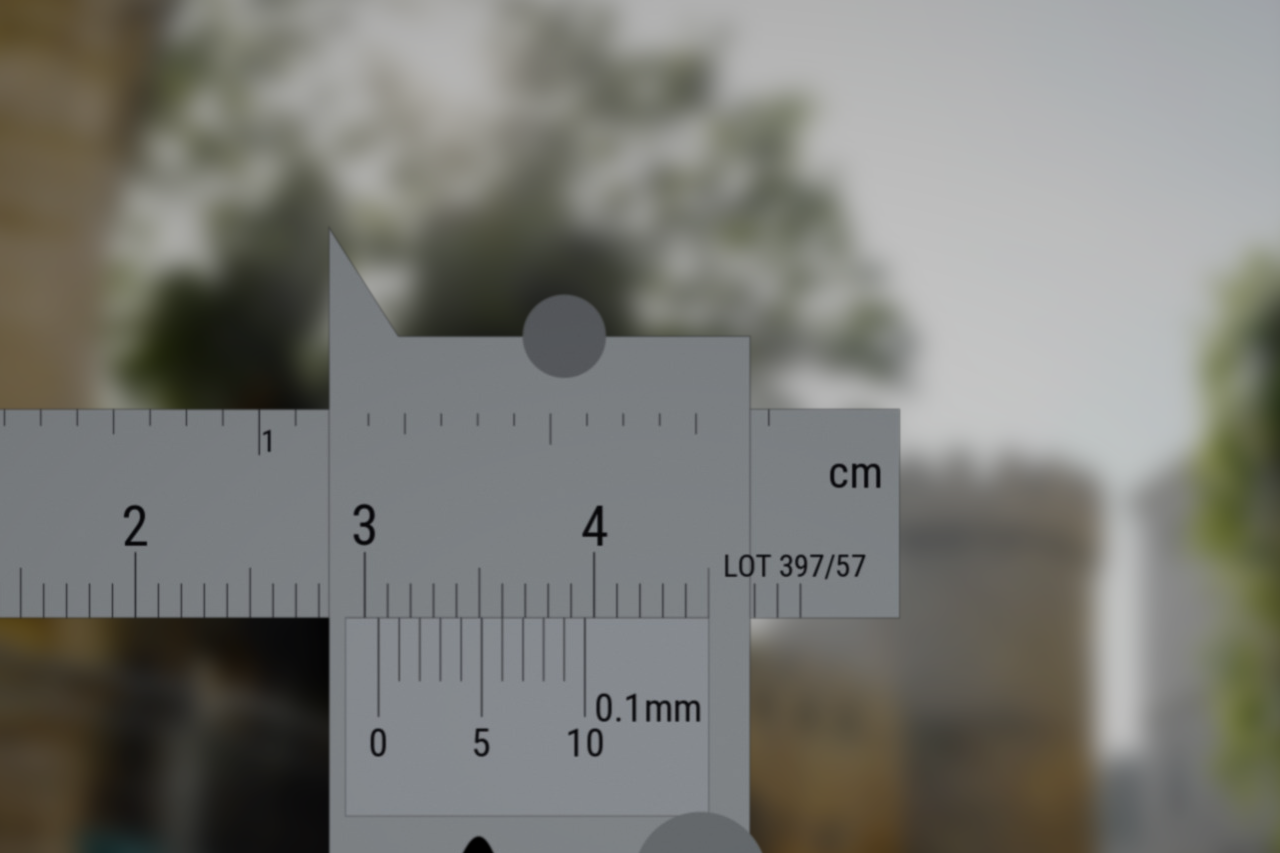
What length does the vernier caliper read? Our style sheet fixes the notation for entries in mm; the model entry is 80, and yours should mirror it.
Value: 30.6
